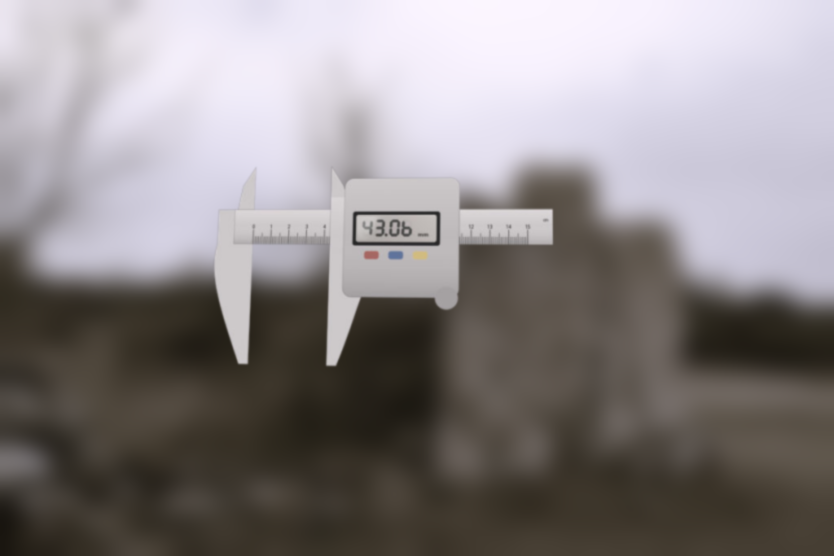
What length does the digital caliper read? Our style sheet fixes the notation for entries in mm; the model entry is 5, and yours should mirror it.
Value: 43.06
